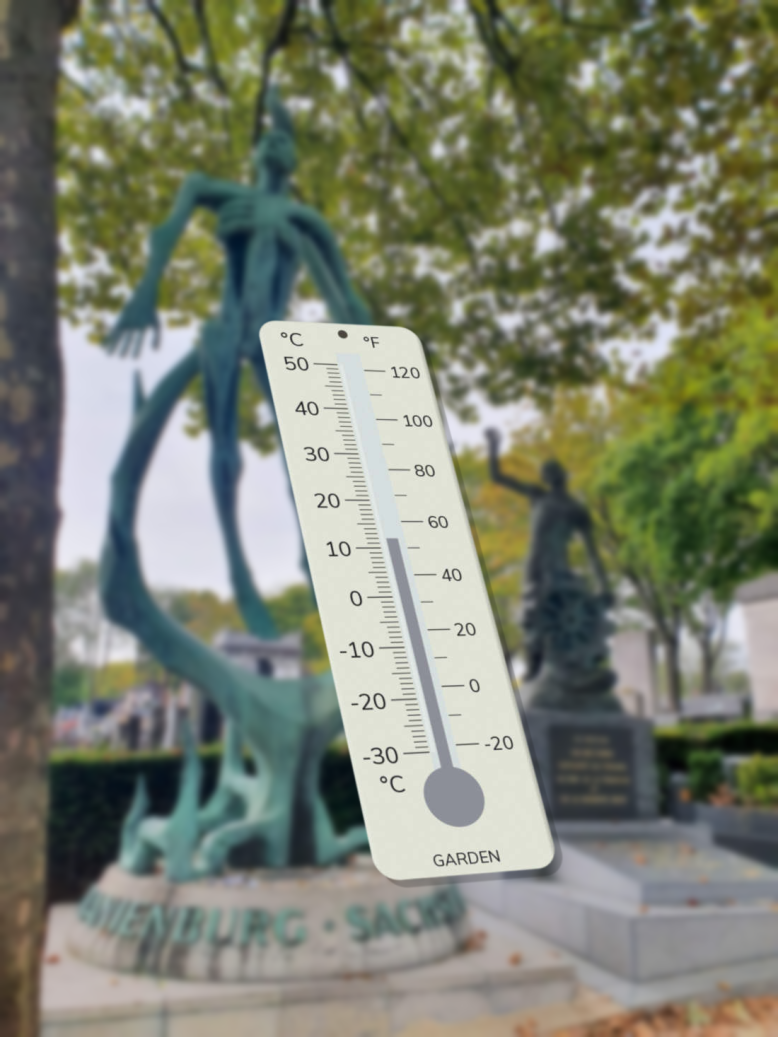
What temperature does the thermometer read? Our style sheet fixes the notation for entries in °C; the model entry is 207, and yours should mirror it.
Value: 12
